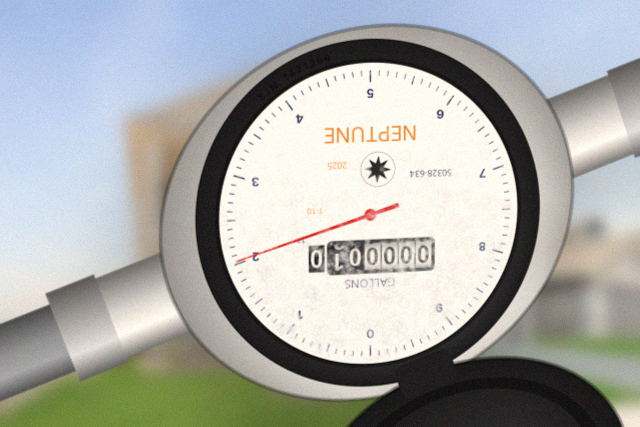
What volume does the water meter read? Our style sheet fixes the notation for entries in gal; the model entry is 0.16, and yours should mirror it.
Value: 12.0
